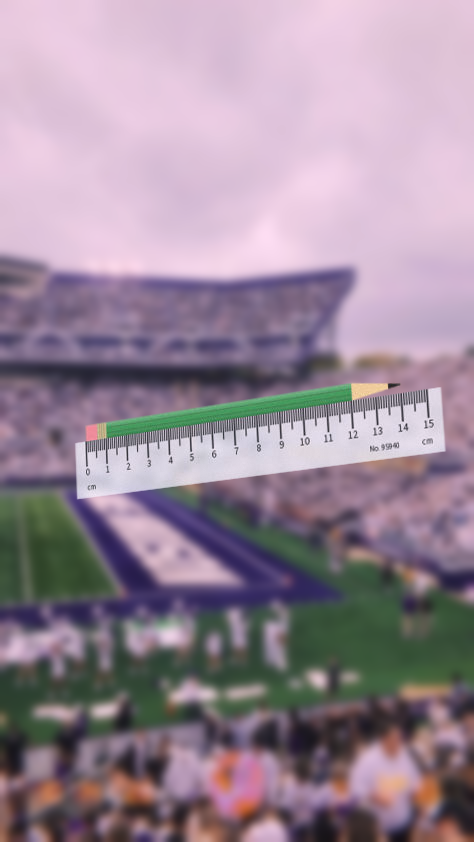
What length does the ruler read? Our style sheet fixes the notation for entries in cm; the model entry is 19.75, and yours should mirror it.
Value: 14
